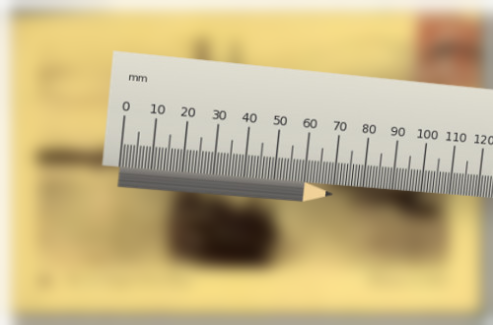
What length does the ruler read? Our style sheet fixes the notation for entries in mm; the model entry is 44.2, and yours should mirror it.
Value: 70
